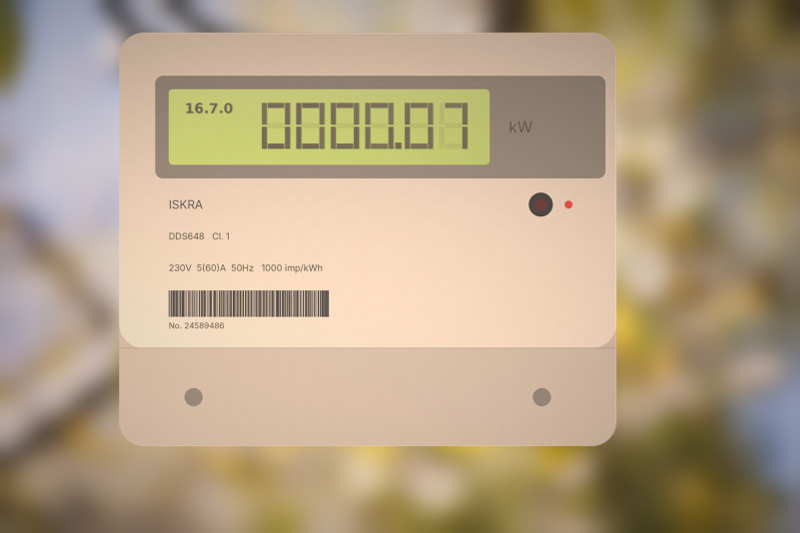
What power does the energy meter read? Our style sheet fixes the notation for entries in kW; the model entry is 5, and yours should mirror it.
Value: 0.07
